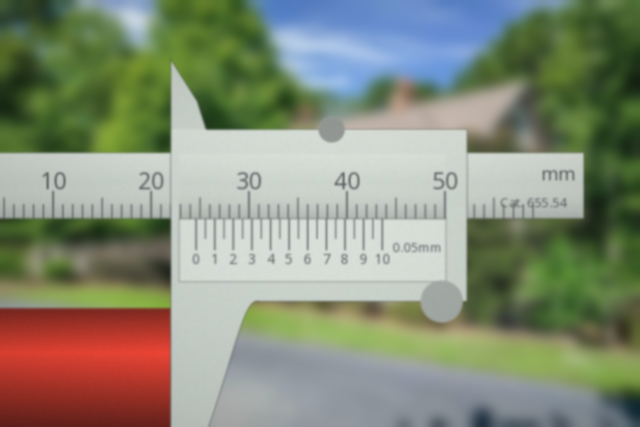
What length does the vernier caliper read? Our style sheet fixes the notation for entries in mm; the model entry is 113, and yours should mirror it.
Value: 24.6
